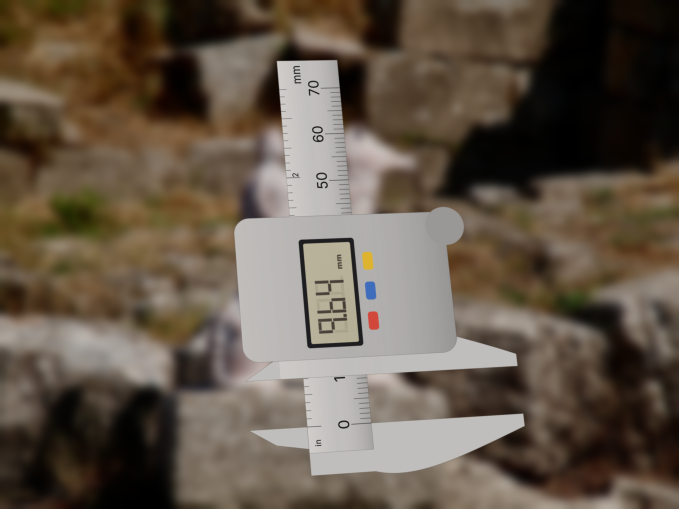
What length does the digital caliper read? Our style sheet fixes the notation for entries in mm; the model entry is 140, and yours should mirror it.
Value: 9.64
